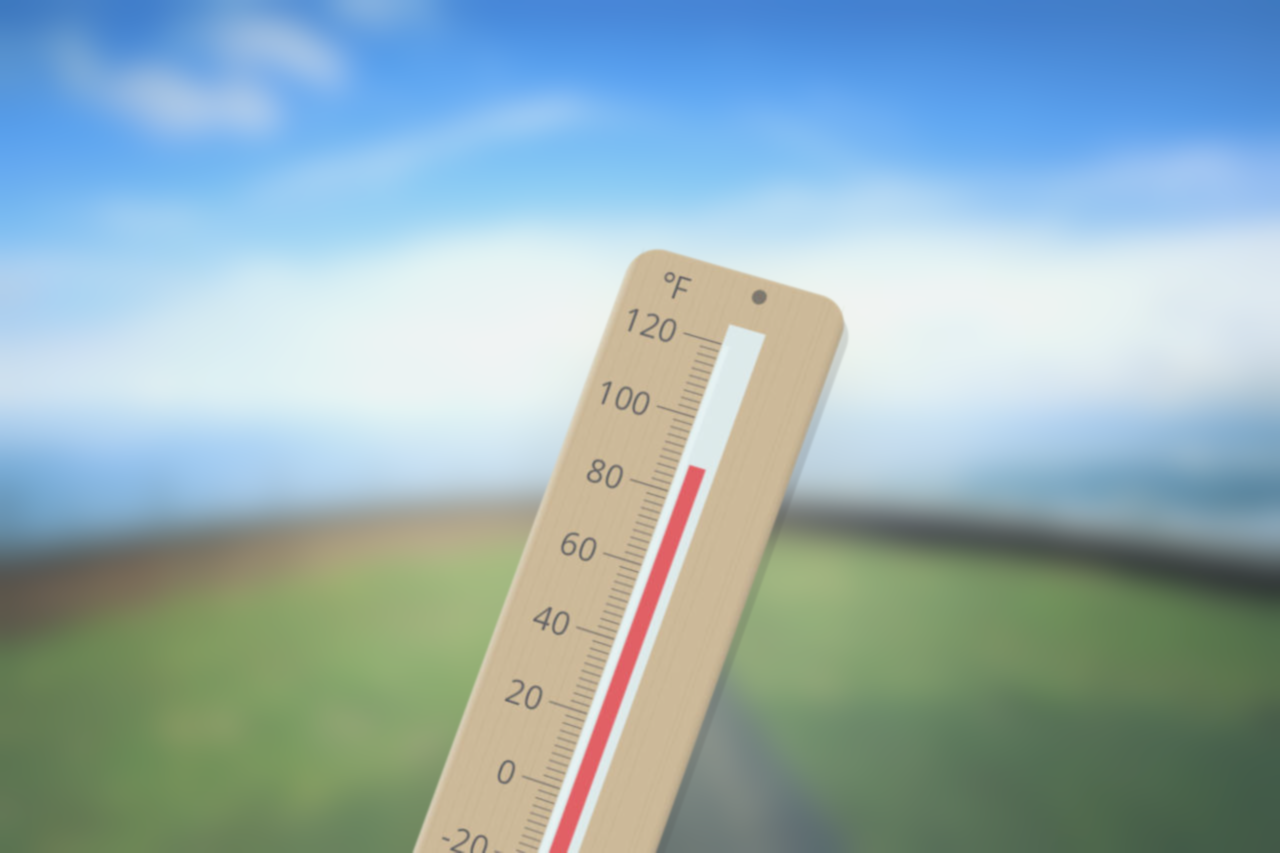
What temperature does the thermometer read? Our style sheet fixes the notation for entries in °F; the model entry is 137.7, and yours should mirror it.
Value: 88
